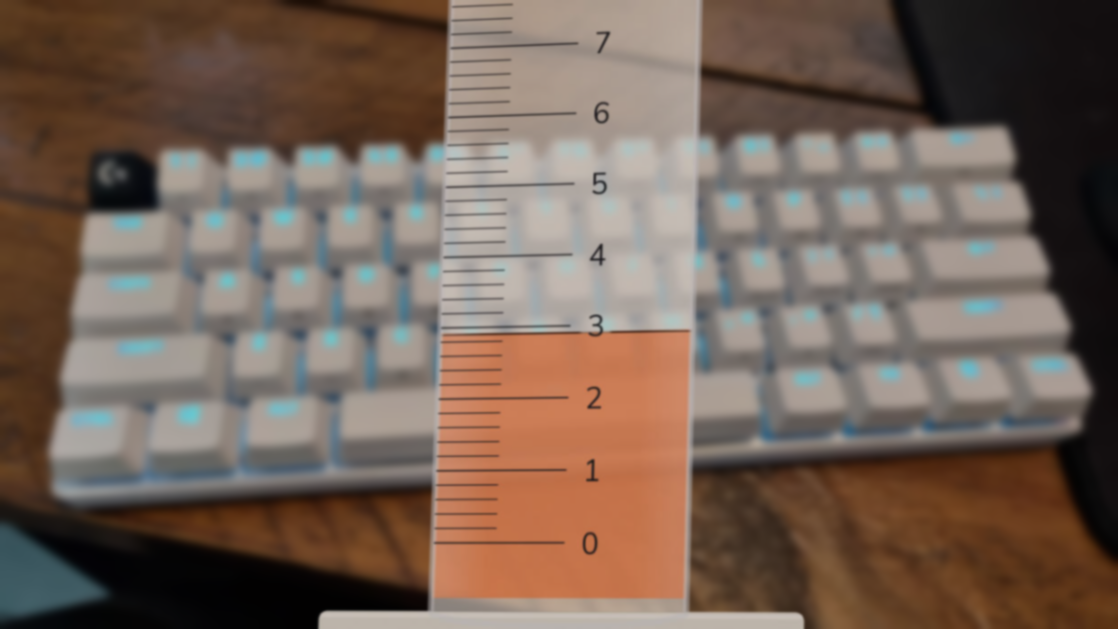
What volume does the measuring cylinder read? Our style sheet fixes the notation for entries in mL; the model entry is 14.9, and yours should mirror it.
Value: 2.9
